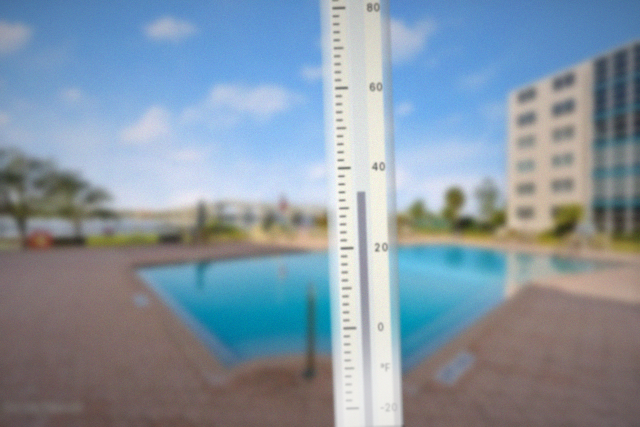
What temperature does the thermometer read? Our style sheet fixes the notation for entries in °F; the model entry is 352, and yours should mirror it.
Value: 34
